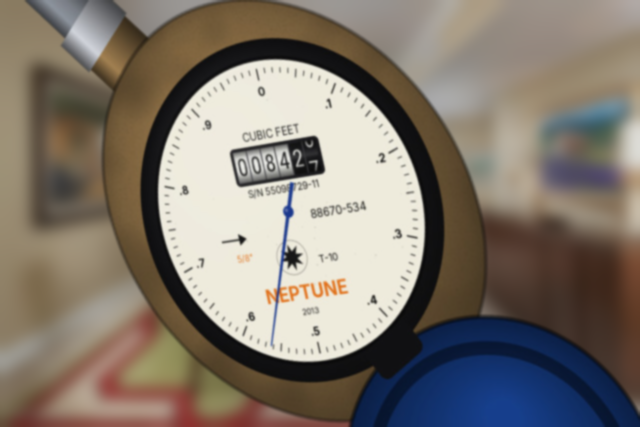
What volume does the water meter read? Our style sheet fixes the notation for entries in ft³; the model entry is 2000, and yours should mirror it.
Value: 8426.56
